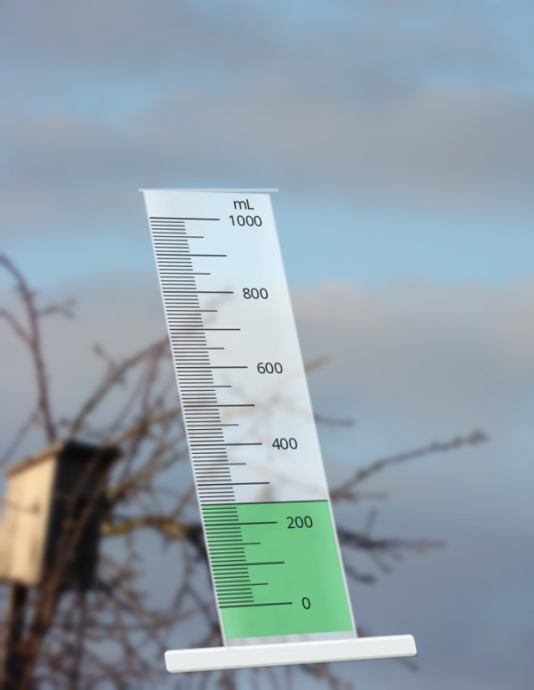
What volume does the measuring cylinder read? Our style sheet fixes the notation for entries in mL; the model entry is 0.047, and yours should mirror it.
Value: 250
